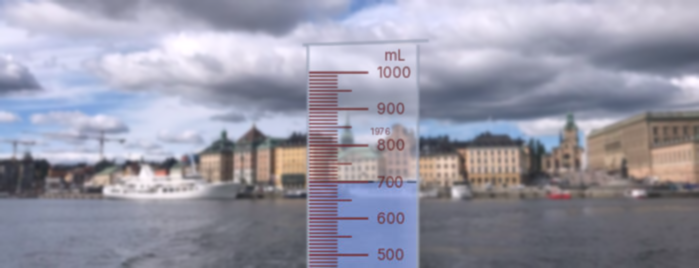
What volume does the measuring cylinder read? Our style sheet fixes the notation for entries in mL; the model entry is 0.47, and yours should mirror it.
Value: 700
